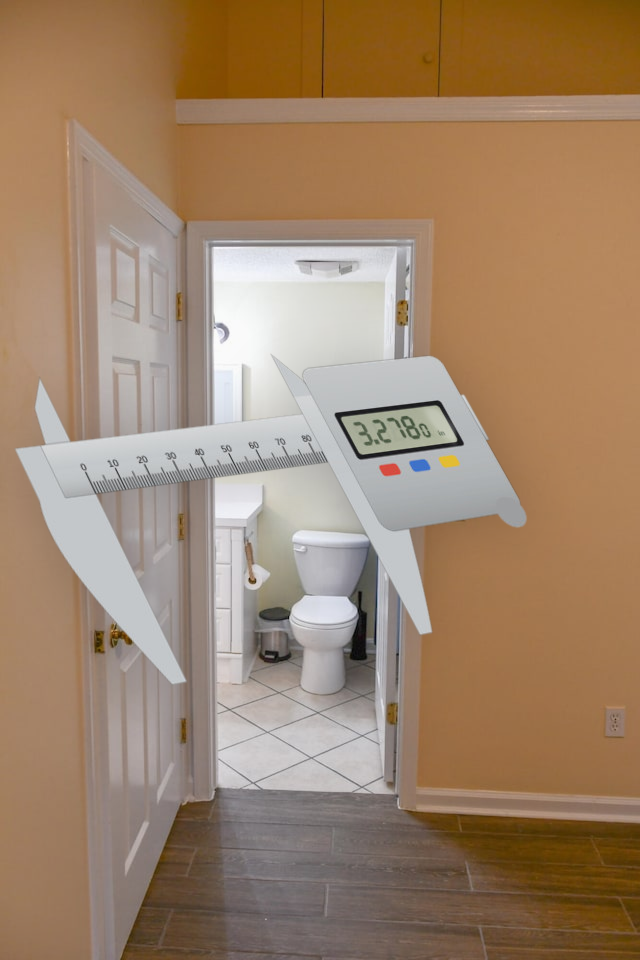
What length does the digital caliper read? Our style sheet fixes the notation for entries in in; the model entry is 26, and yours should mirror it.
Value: 3.2780
